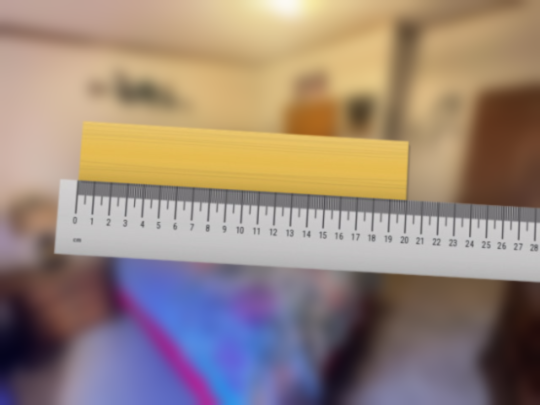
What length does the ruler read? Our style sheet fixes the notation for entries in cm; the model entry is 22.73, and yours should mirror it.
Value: 20
